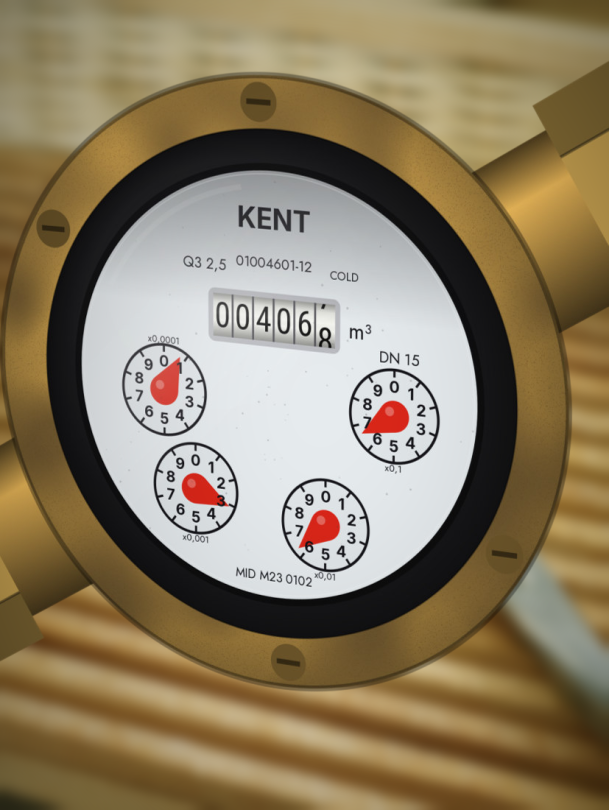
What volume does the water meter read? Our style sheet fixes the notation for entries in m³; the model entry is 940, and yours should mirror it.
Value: 4067.6630
